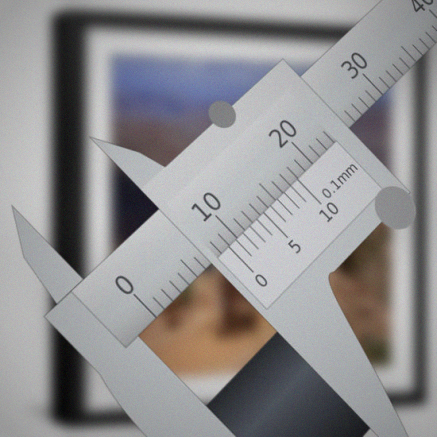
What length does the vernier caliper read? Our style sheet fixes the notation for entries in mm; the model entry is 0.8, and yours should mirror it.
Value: 8.9
